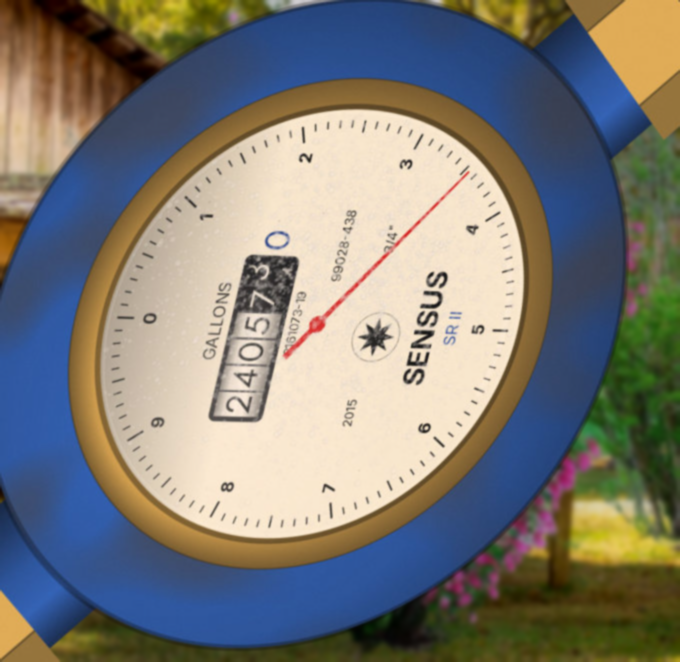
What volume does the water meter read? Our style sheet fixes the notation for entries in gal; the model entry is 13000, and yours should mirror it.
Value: 2405733.5
